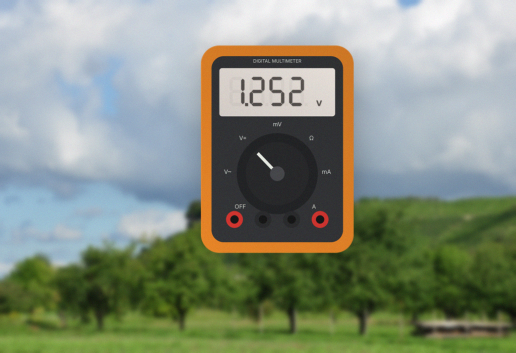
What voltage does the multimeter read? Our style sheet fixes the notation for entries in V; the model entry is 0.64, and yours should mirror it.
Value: 1.252
